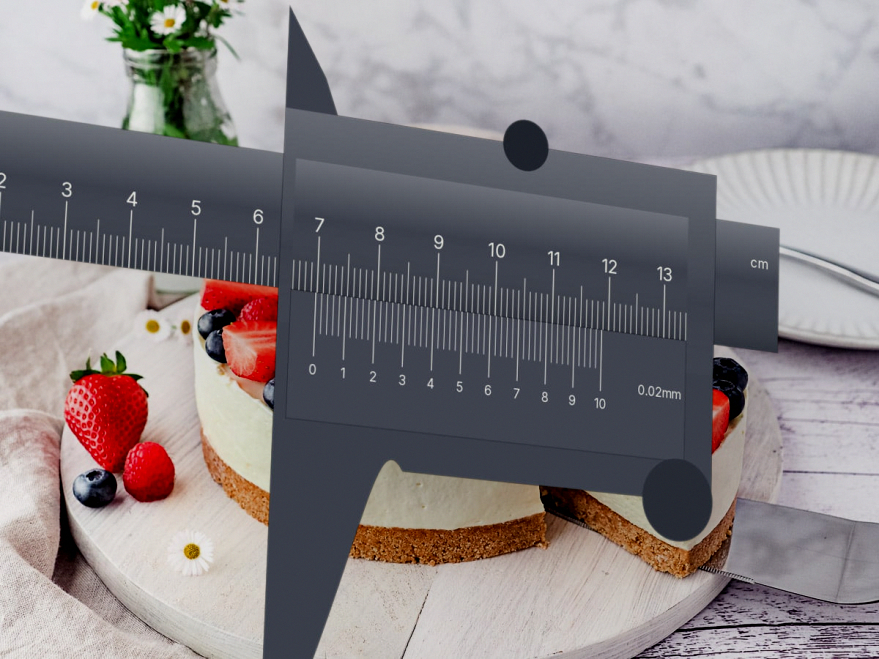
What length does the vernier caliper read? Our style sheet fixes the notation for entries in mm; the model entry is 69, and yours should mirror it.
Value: 69.8
